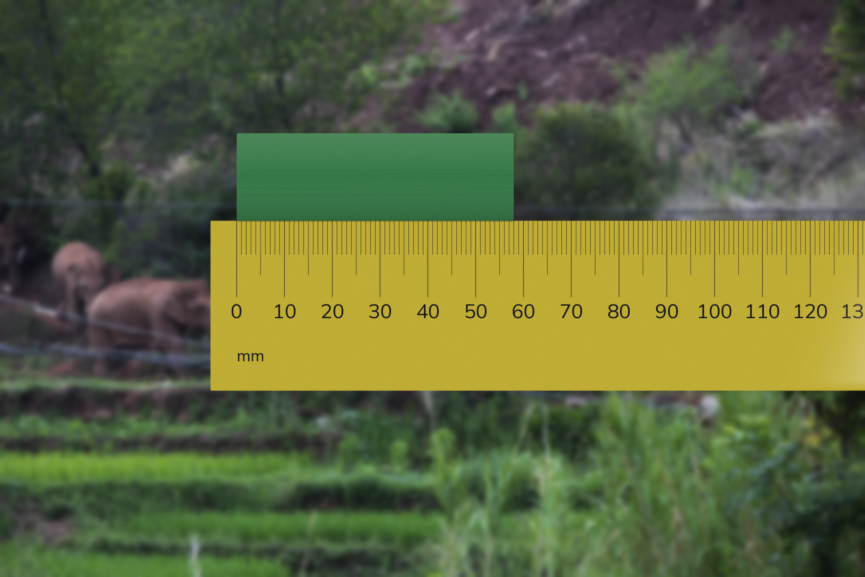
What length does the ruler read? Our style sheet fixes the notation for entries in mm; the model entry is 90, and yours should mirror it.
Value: 58
